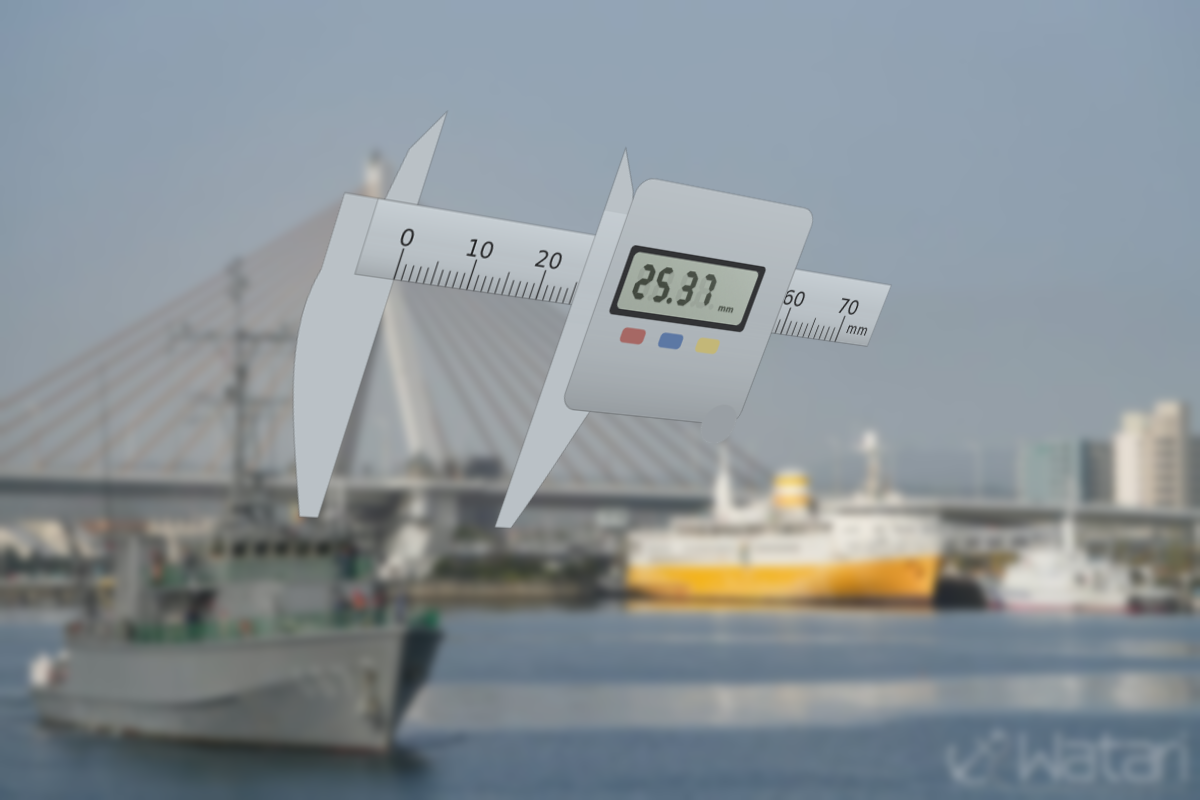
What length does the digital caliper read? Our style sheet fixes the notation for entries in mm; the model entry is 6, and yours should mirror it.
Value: 25.37
